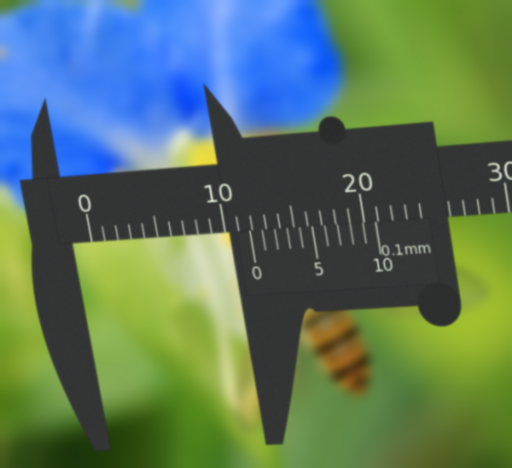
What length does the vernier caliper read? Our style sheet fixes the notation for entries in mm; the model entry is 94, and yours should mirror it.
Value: 11.8
